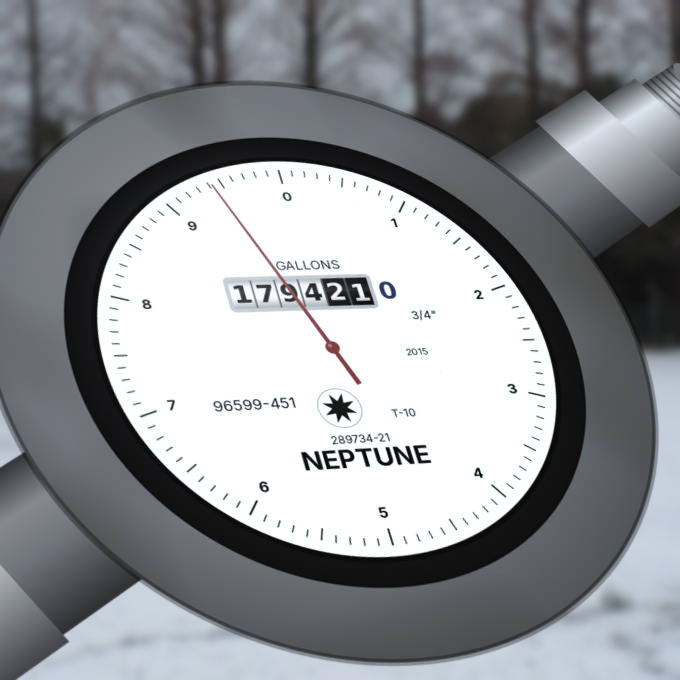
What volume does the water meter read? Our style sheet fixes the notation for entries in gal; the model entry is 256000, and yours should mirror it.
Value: 1794209.4
